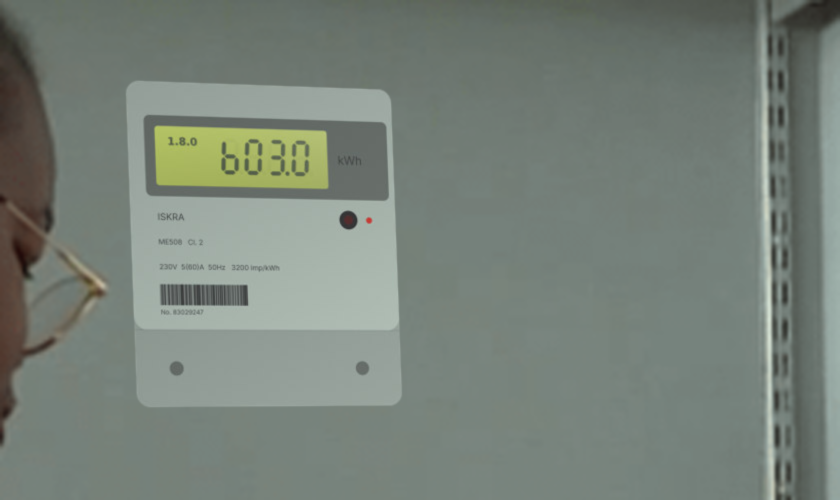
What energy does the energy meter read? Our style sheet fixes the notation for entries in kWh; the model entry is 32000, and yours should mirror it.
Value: 603.0
